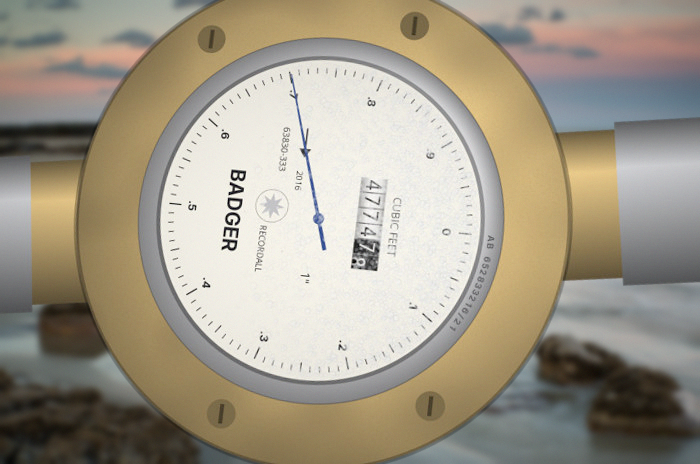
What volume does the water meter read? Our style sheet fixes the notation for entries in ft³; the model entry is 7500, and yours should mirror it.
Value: 477477.70
